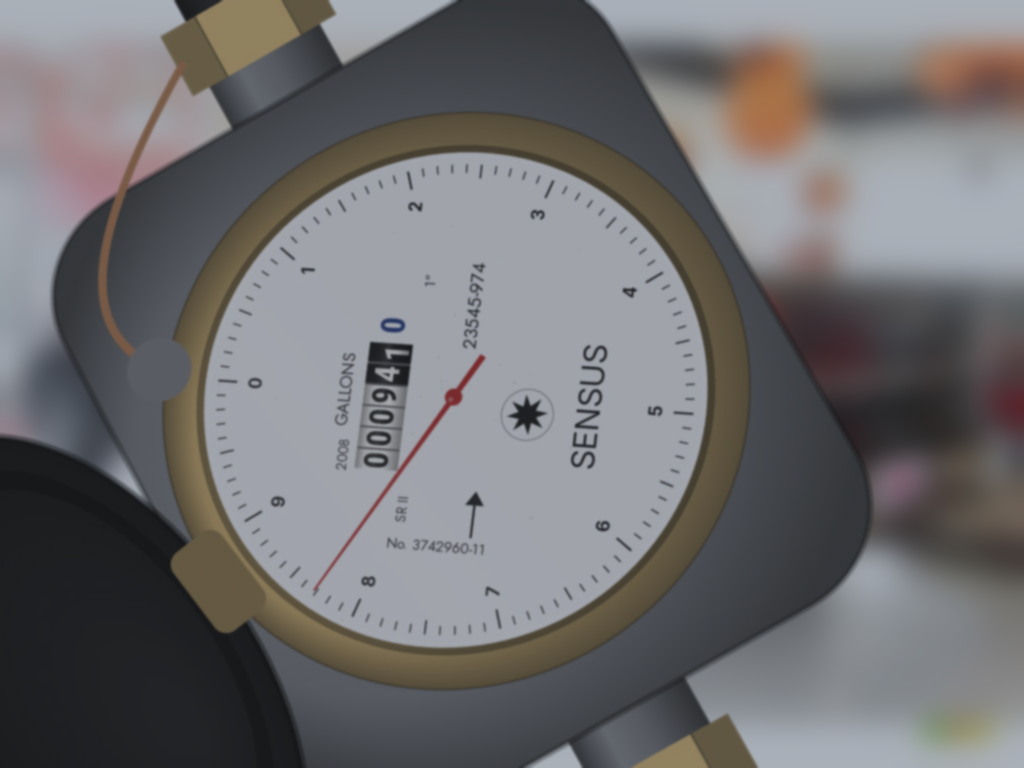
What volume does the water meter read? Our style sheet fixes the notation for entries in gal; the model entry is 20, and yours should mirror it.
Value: 9408.3
